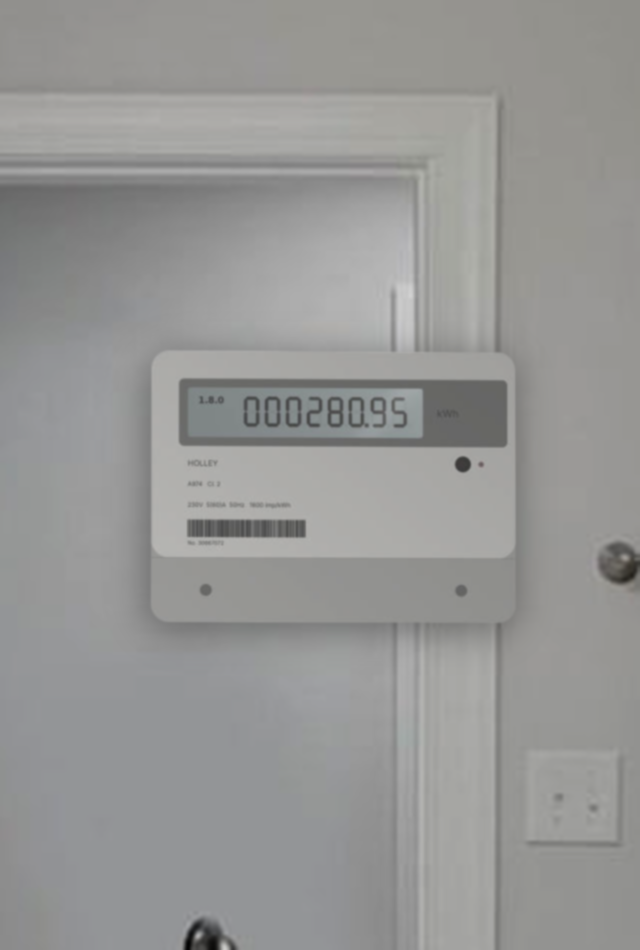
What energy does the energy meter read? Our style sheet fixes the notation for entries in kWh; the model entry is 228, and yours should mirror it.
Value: 280.95
